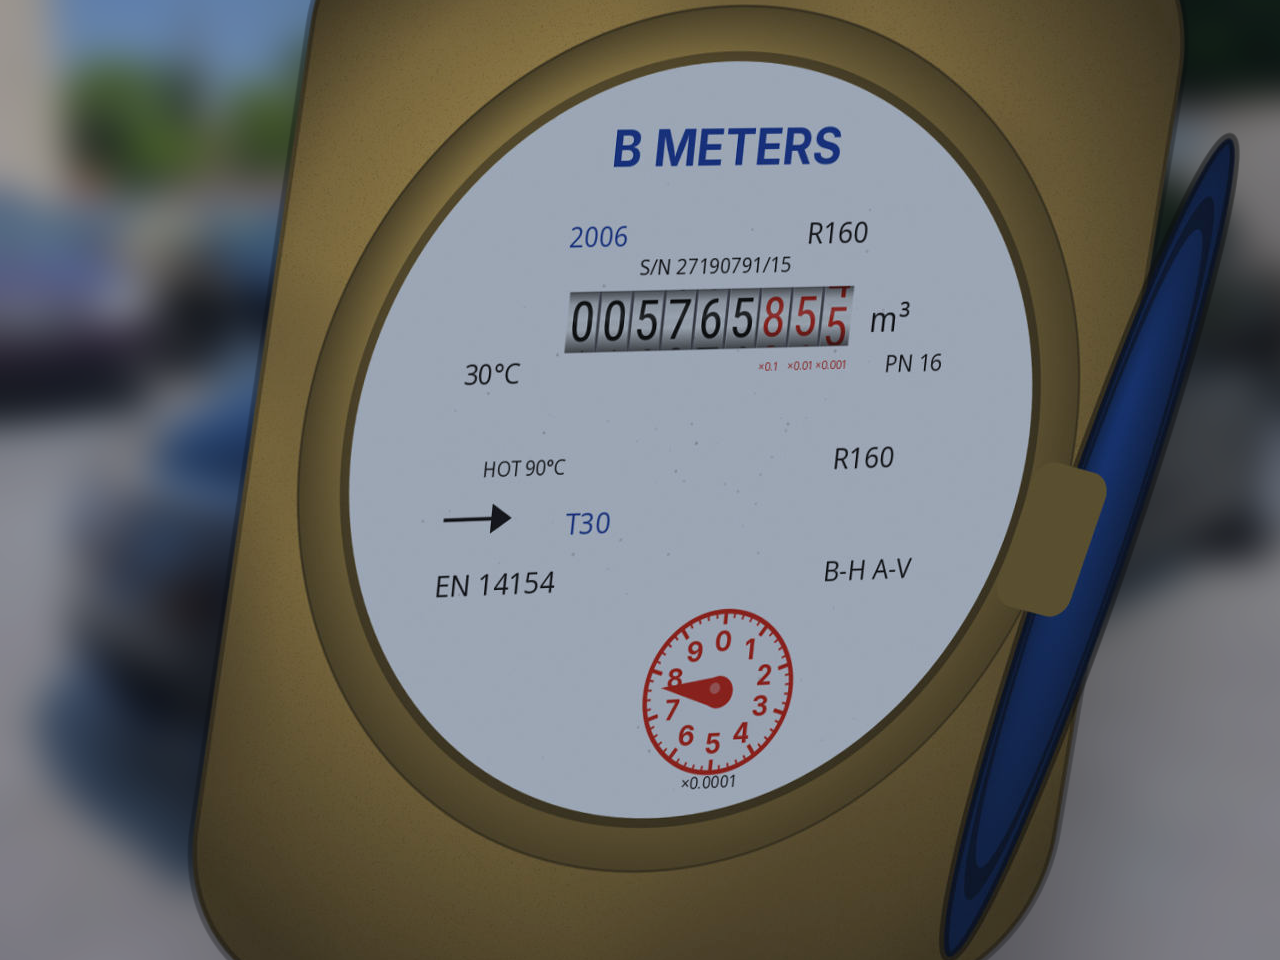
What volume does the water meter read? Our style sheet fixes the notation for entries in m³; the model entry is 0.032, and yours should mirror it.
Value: 5765.8547
